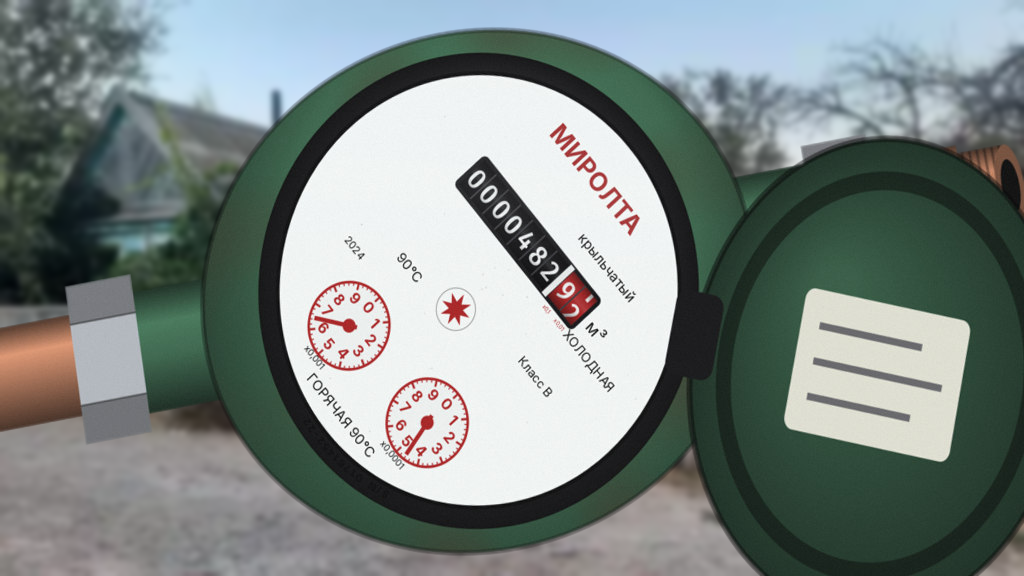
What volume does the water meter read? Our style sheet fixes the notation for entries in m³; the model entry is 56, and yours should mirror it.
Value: 482.9164
